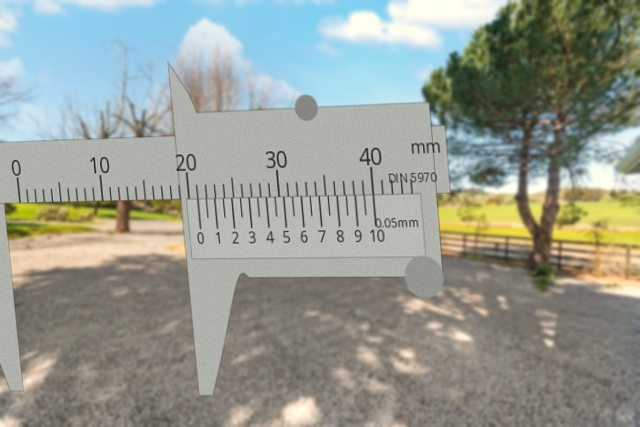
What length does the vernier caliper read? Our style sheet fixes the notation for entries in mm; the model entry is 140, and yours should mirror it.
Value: 21.0
